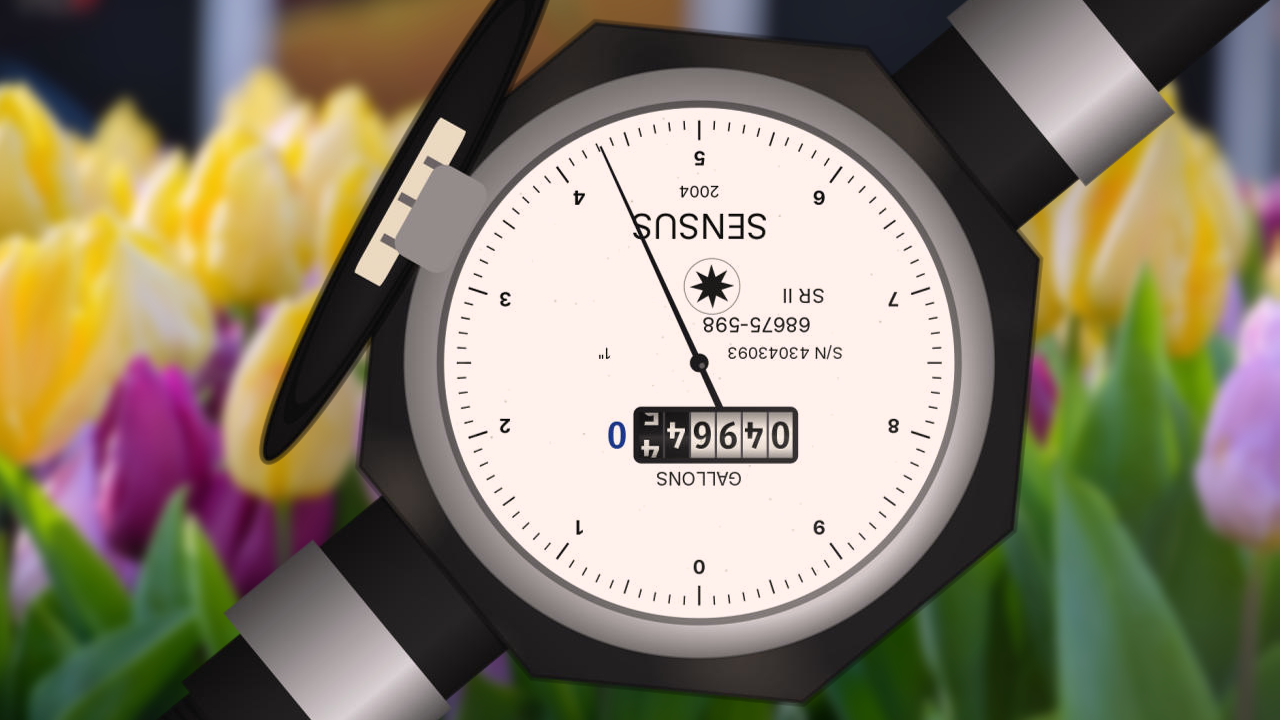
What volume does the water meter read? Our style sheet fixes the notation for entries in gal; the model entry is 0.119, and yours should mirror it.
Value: 496444.3
